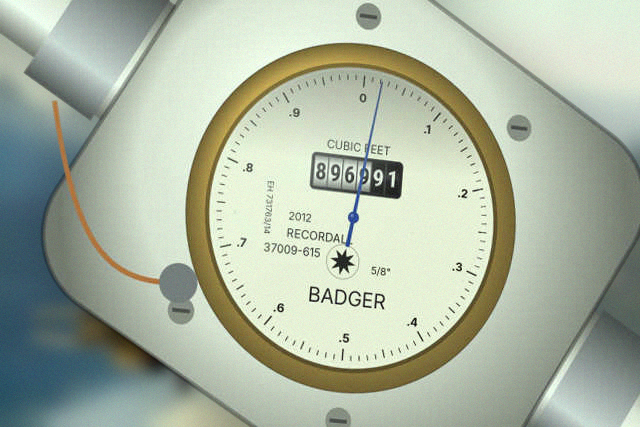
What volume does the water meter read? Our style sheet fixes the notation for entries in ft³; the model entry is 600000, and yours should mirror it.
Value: 896991.02
